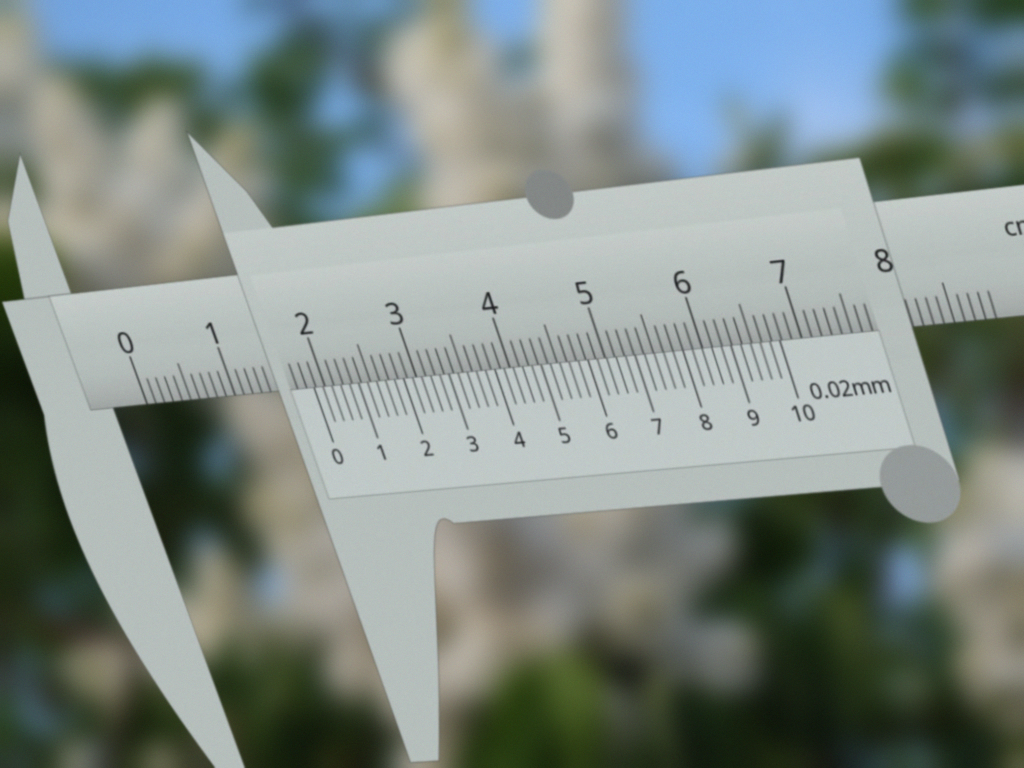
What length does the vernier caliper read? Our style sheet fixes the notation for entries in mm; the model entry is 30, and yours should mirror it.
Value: 18.8
